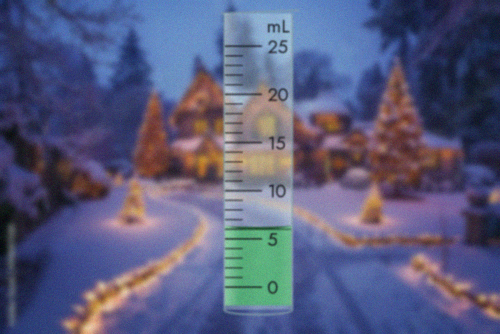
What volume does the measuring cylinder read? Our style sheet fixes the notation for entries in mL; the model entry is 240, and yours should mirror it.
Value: 6
